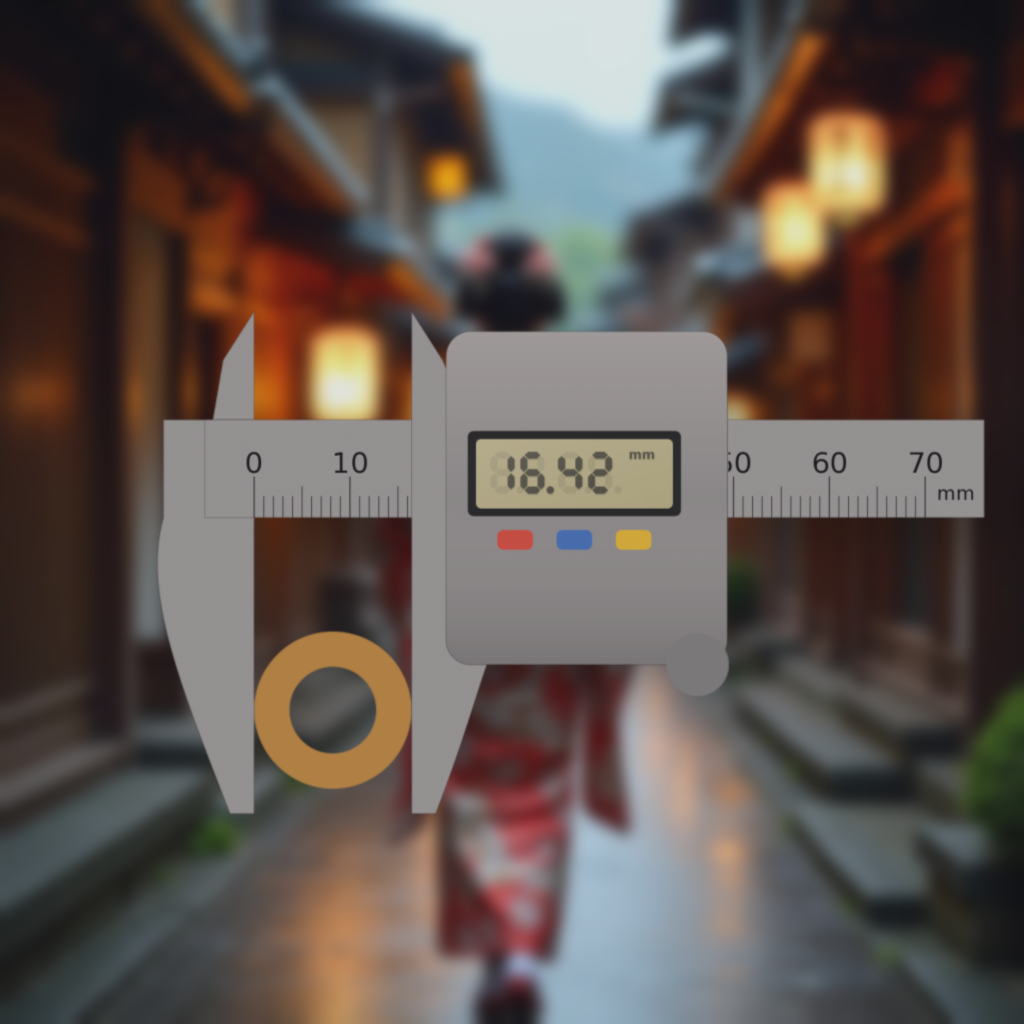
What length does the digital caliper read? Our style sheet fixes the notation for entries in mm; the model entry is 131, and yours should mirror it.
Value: 16.42
